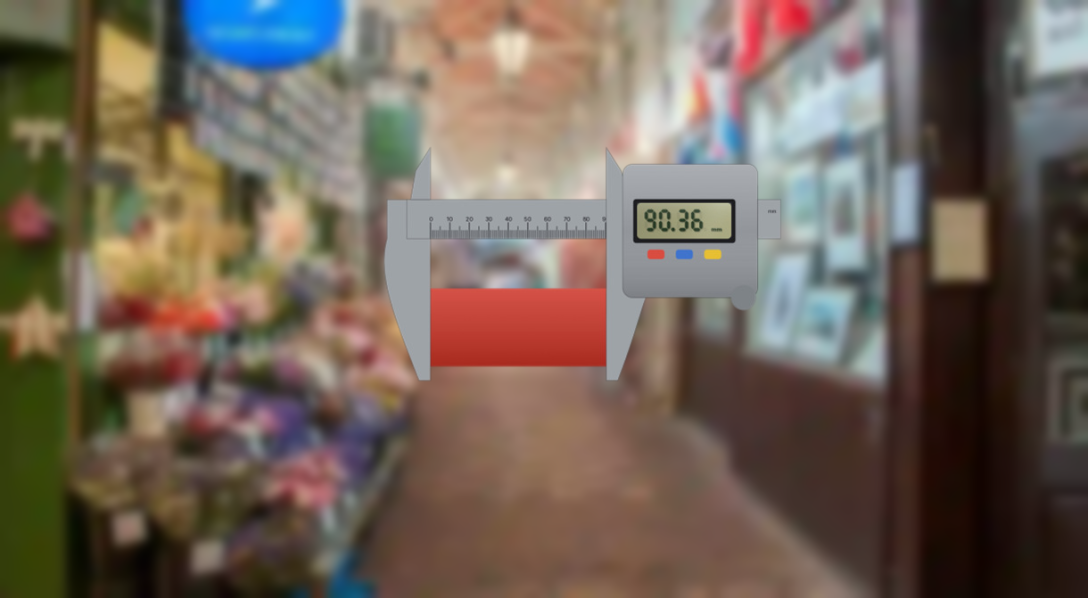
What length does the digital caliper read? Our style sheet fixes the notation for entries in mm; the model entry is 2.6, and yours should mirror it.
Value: 90.36
